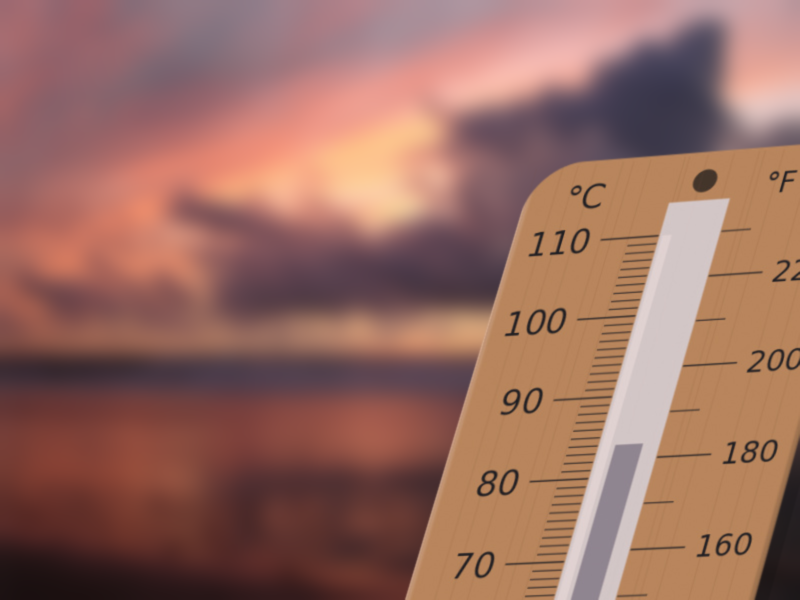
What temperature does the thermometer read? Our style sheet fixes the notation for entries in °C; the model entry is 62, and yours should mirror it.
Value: 84
